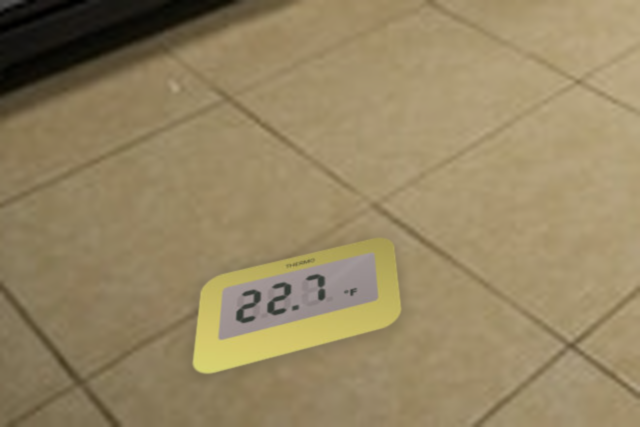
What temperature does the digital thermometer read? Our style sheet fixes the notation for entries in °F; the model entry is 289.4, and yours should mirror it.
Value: 22.7
